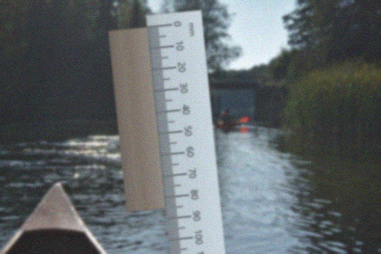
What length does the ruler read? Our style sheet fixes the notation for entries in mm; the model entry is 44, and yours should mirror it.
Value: 85
